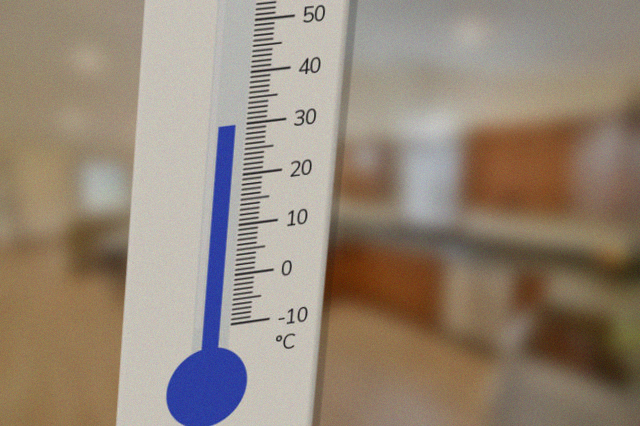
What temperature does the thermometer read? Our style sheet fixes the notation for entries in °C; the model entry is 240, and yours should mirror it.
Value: 30
